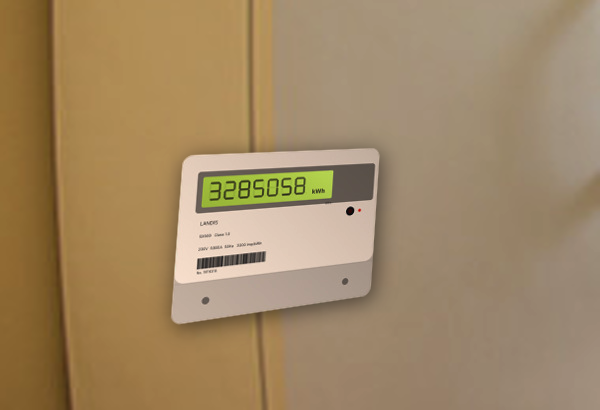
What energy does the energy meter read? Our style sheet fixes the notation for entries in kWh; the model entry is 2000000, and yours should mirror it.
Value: 3285058
